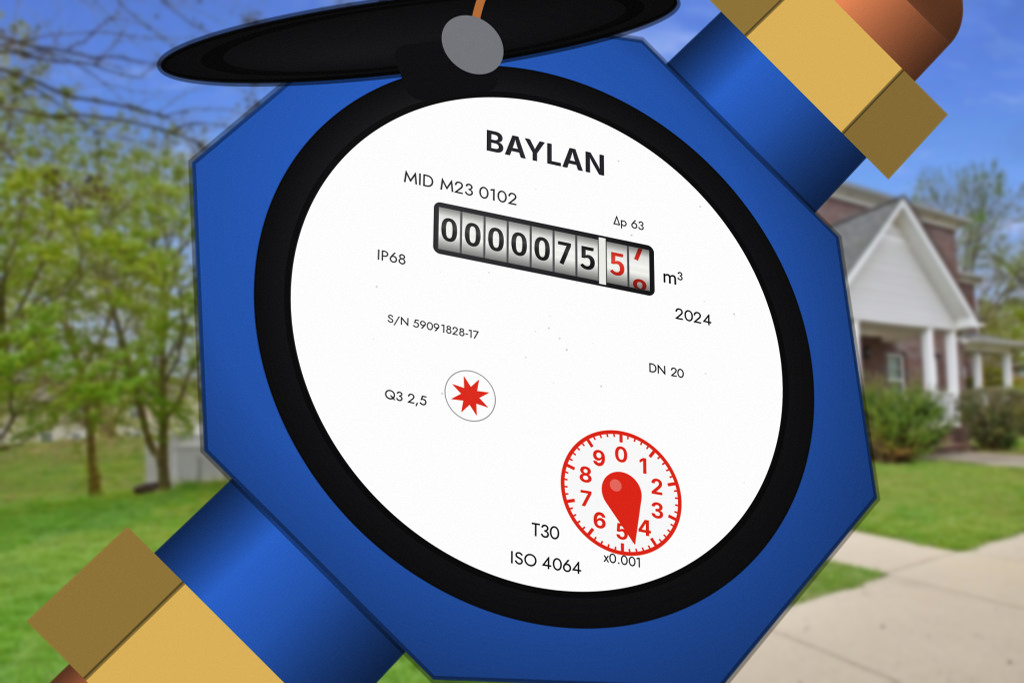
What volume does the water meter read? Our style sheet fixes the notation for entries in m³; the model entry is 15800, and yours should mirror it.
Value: 75.574
